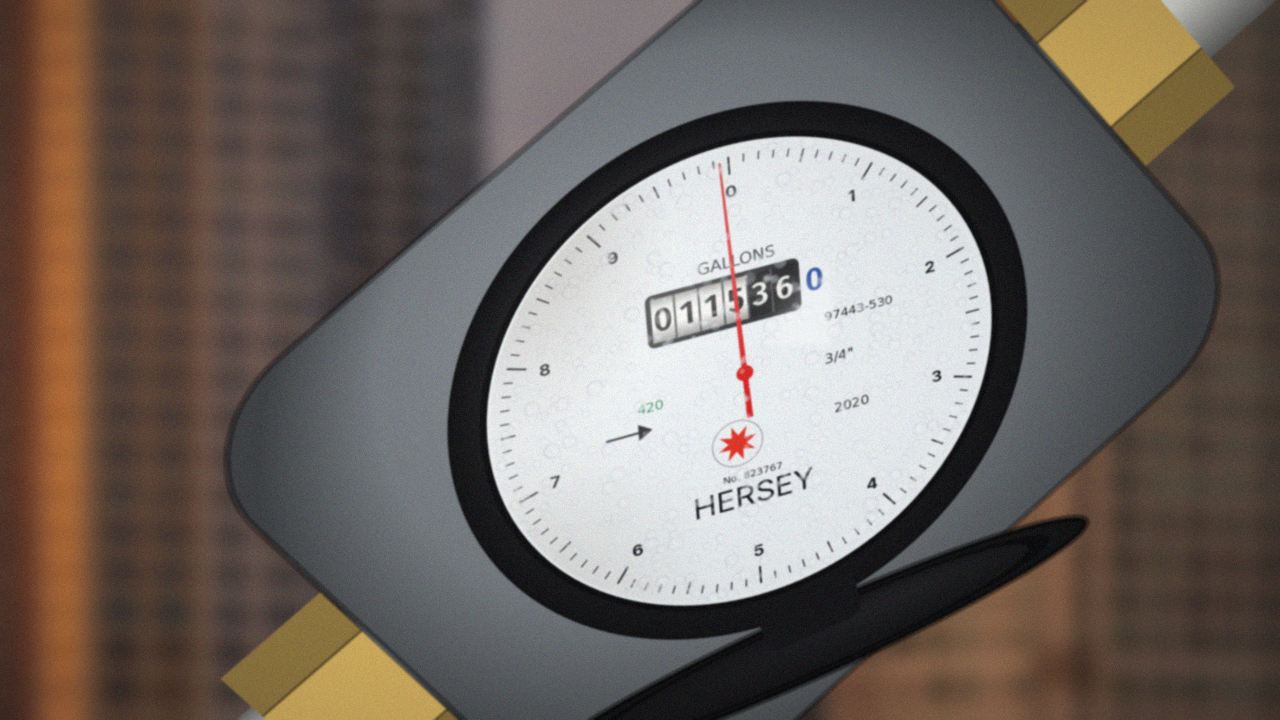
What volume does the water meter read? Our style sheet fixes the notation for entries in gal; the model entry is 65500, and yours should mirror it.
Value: 115359.9
